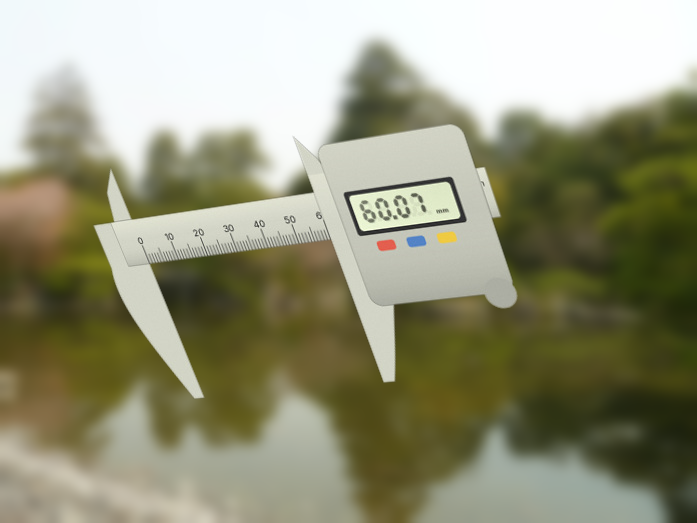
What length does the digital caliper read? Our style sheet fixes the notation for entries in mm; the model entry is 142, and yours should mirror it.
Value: 60.07
